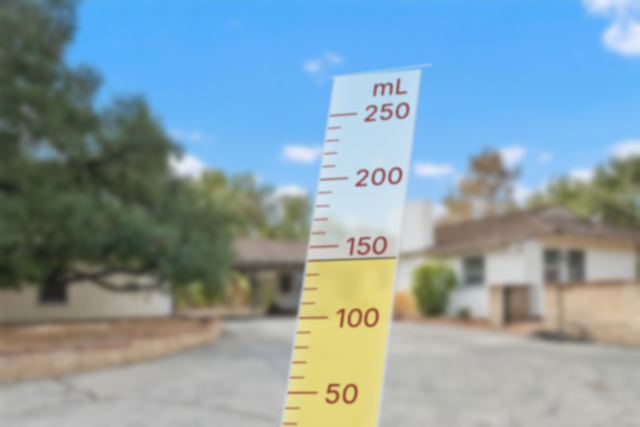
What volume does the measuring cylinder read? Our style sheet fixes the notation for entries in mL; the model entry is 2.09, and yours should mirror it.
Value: 140
